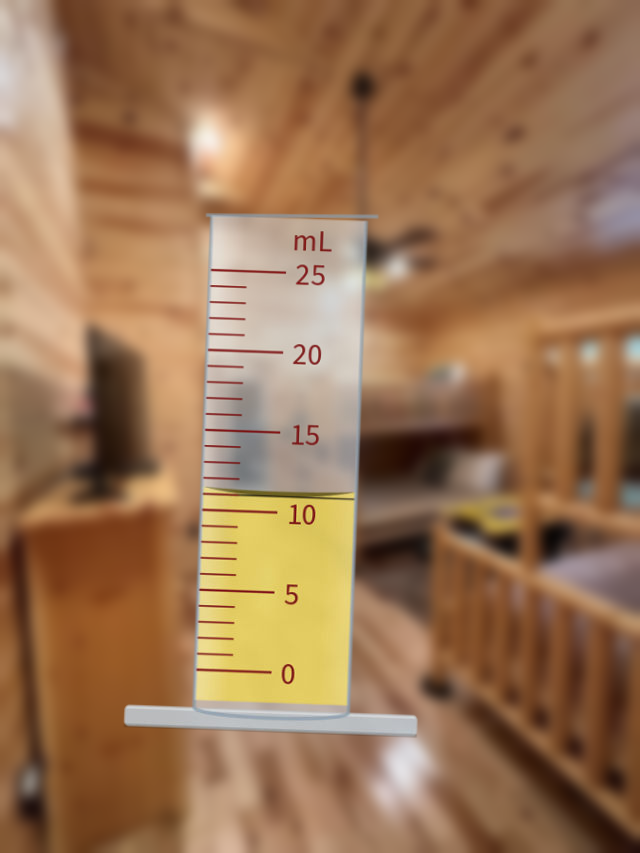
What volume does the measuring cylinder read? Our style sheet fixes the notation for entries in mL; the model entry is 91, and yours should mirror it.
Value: 11
